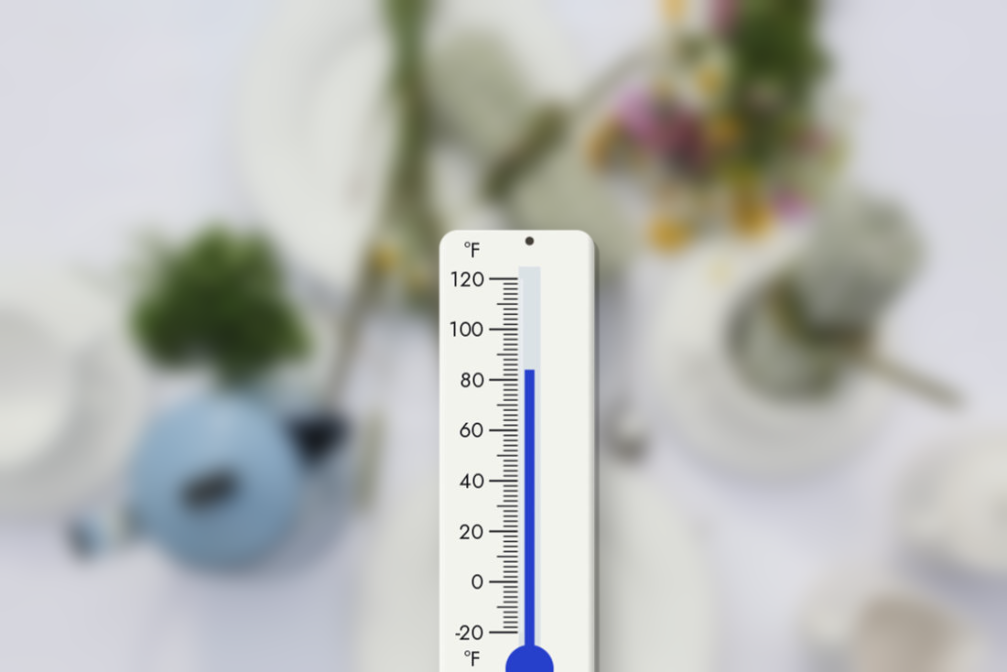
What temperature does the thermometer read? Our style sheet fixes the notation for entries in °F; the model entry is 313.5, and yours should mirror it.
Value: 84
